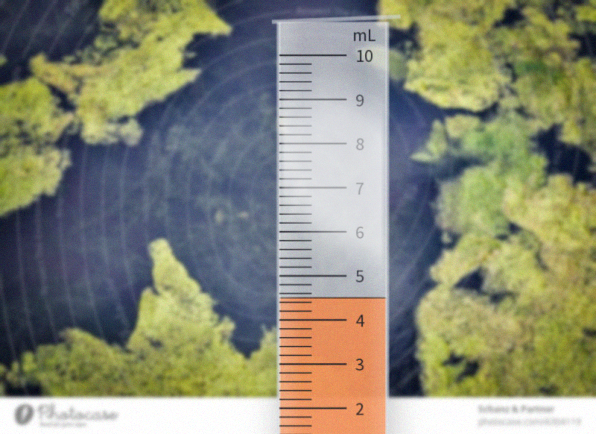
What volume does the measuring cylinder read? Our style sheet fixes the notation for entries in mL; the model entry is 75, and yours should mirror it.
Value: 4.5
